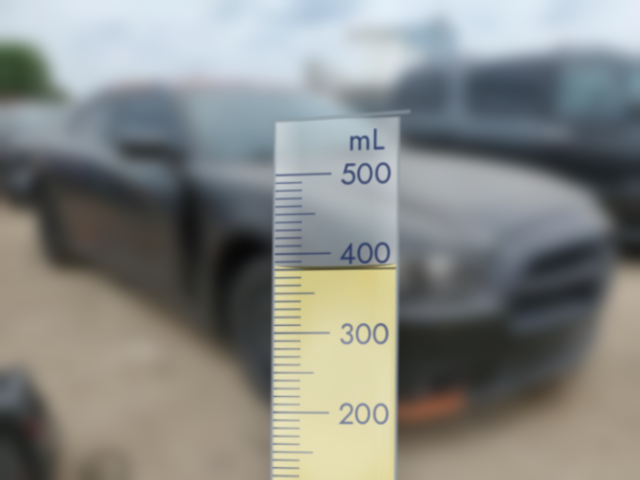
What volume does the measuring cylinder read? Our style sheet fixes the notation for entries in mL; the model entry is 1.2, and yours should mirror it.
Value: 380
